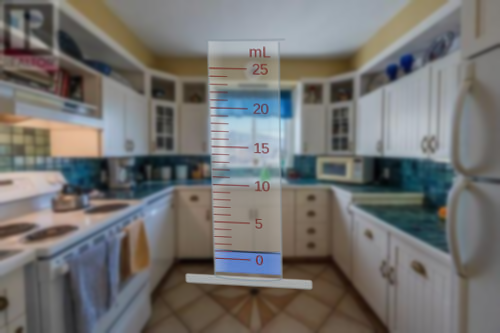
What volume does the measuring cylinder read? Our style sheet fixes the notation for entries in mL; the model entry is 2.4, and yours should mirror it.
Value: 1
